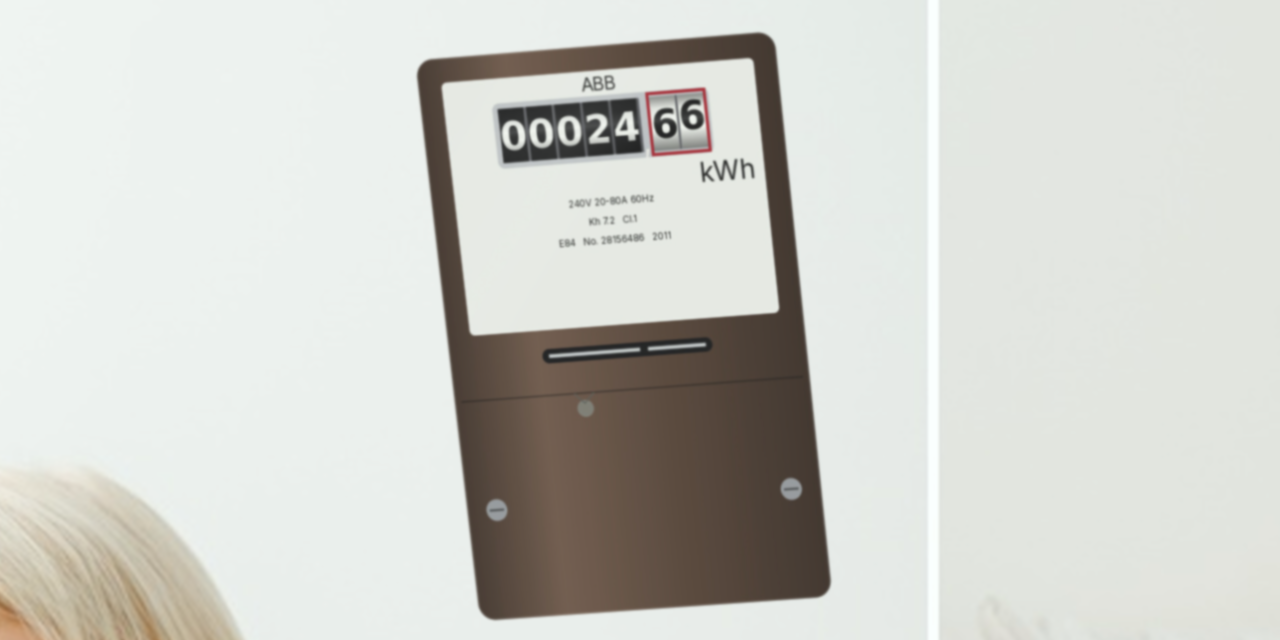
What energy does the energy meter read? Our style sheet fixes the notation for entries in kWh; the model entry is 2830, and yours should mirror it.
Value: 24.66
